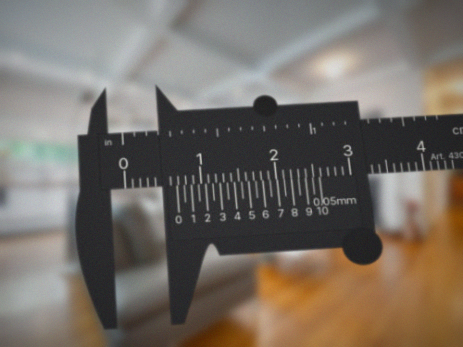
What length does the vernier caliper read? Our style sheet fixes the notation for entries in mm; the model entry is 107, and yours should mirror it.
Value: 6.8
